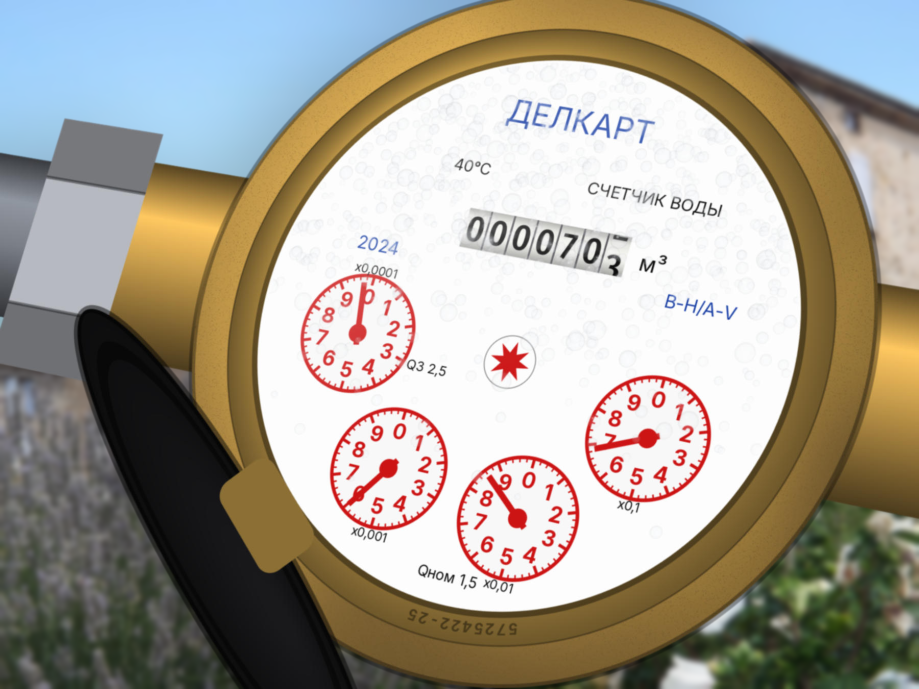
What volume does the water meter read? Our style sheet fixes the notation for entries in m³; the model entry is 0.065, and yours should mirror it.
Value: 702.6859
